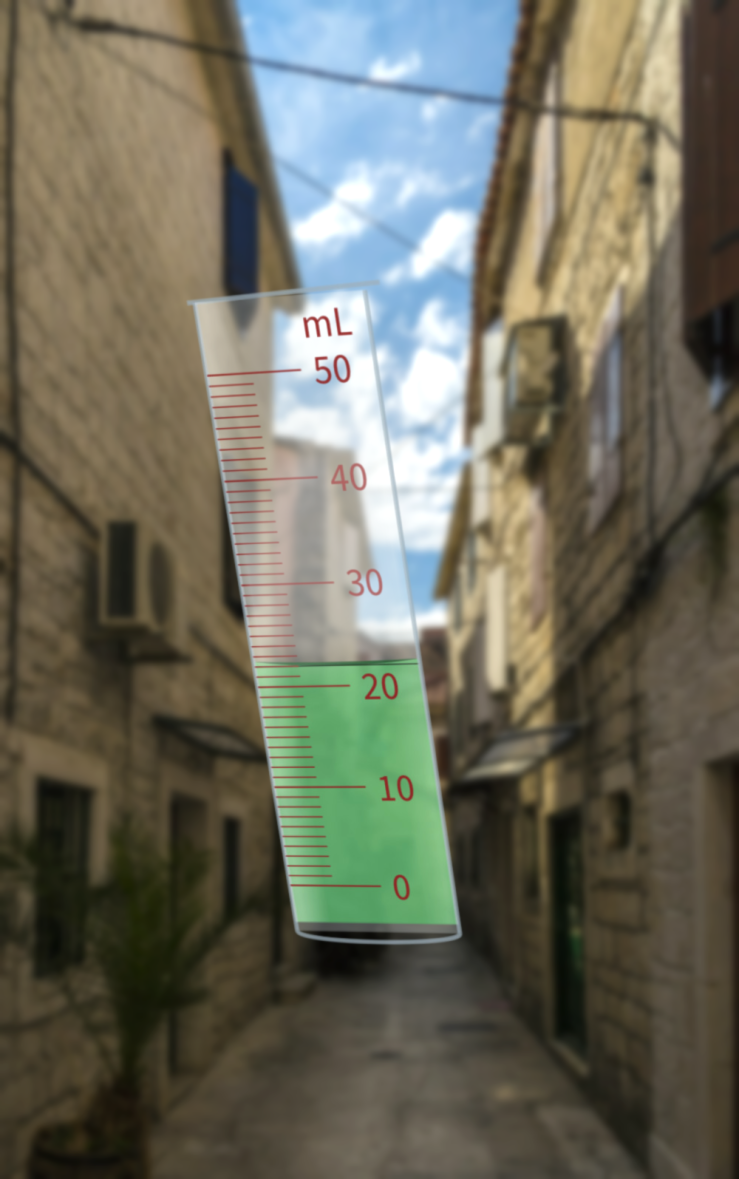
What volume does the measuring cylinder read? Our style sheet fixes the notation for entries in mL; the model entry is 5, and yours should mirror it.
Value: 22
